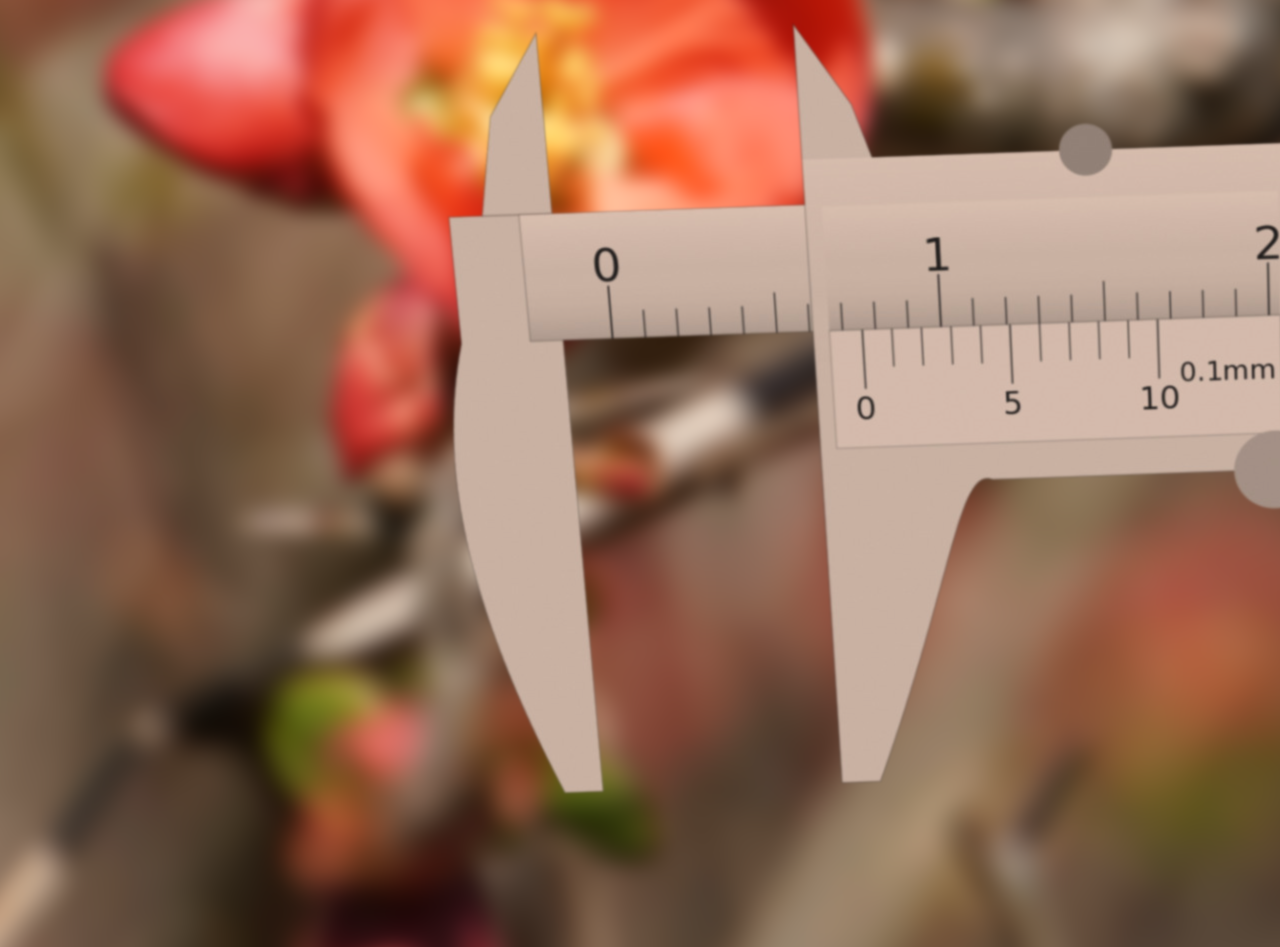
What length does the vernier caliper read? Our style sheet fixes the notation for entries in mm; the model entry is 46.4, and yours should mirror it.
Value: 7.6
